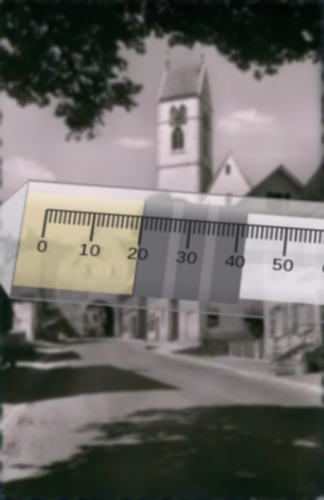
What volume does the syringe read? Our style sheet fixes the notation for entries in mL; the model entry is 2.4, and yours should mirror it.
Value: 20
